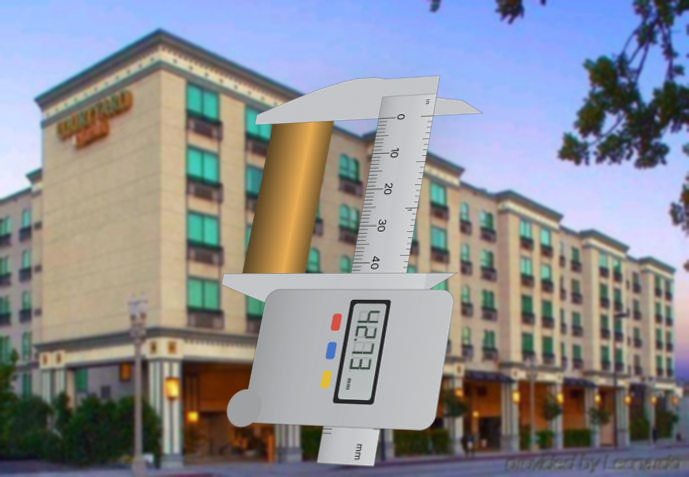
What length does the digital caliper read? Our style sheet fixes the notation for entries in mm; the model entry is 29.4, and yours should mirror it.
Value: 42.73
